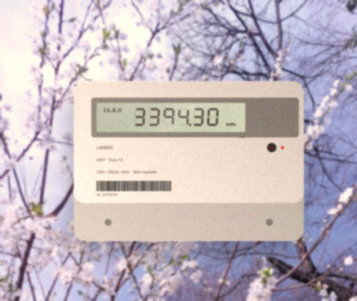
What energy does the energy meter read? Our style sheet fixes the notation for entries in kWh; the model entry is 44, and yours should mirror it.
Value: 3394.30
